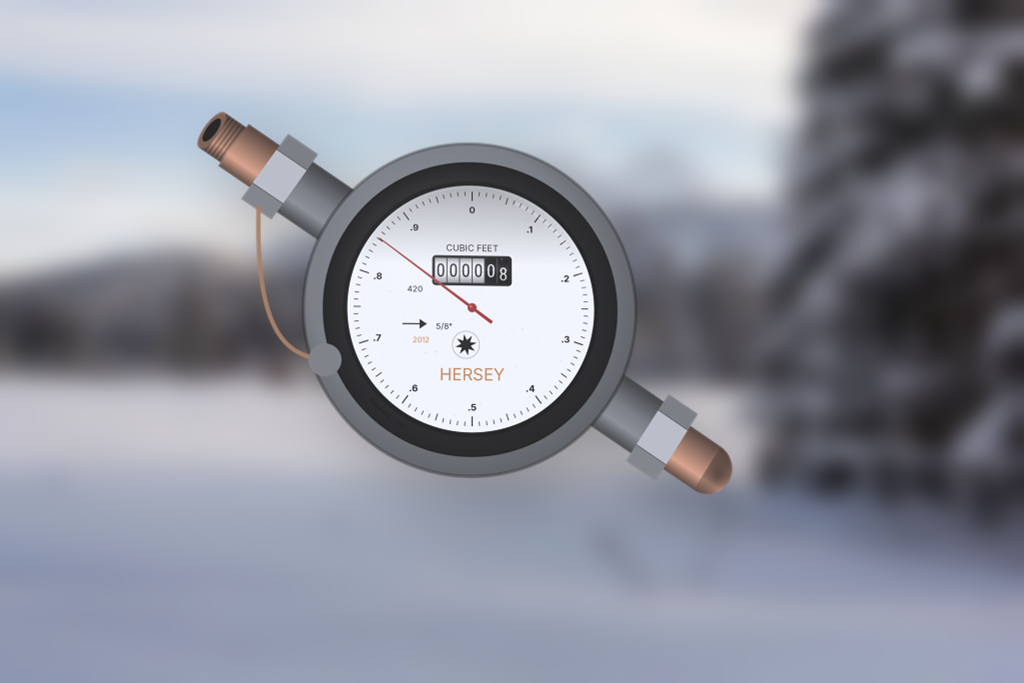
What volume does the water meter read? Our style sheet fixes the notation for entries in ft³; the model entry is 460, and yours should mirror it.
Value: 7.85
